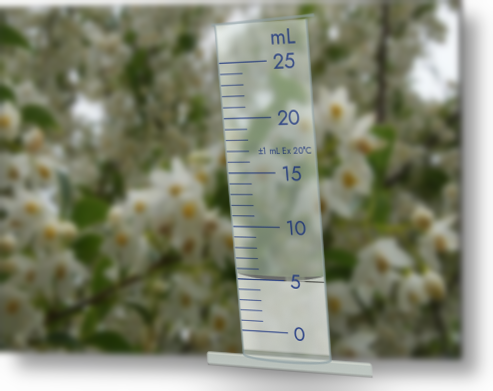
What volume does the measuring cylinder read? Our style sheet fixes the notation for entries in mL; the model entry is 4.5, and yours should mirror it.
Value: 5
